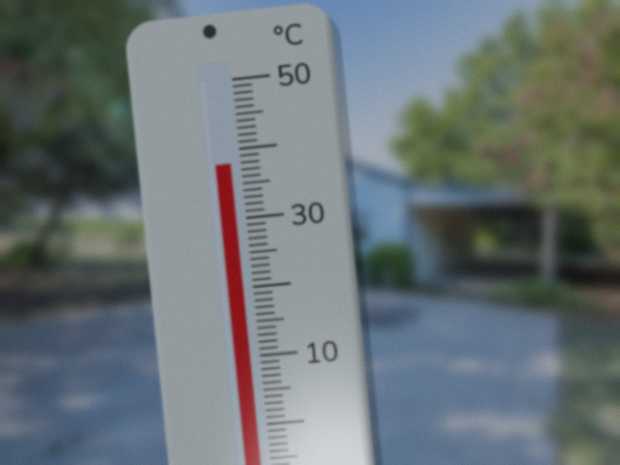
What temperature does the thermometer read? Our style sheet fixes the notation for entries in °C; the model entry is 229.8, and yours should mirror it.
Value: 38
